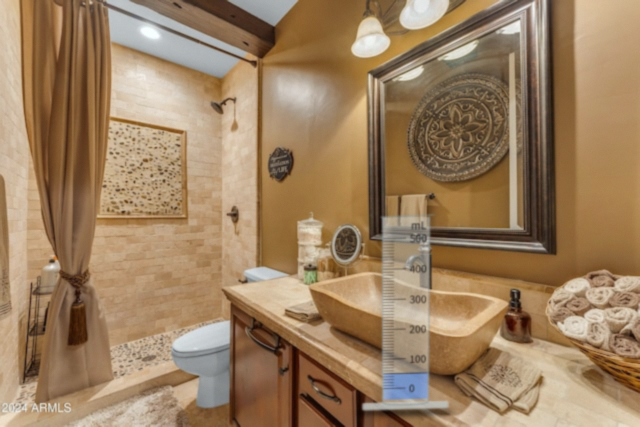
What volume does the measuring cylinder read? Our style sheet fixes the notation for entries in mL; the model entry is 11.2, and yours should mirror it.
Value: 50
